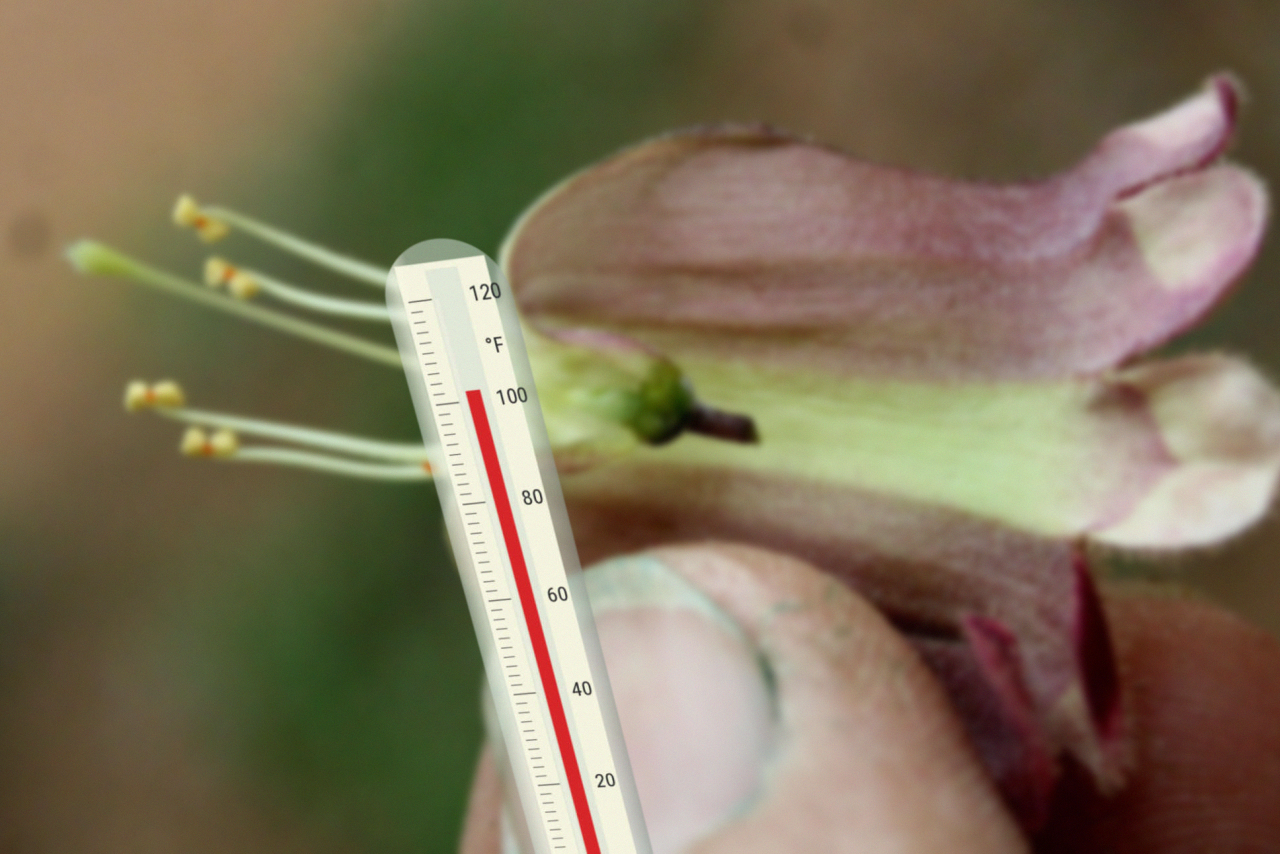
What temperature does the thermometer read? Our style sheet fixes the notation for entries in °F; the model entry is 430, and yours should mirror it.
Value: 102
